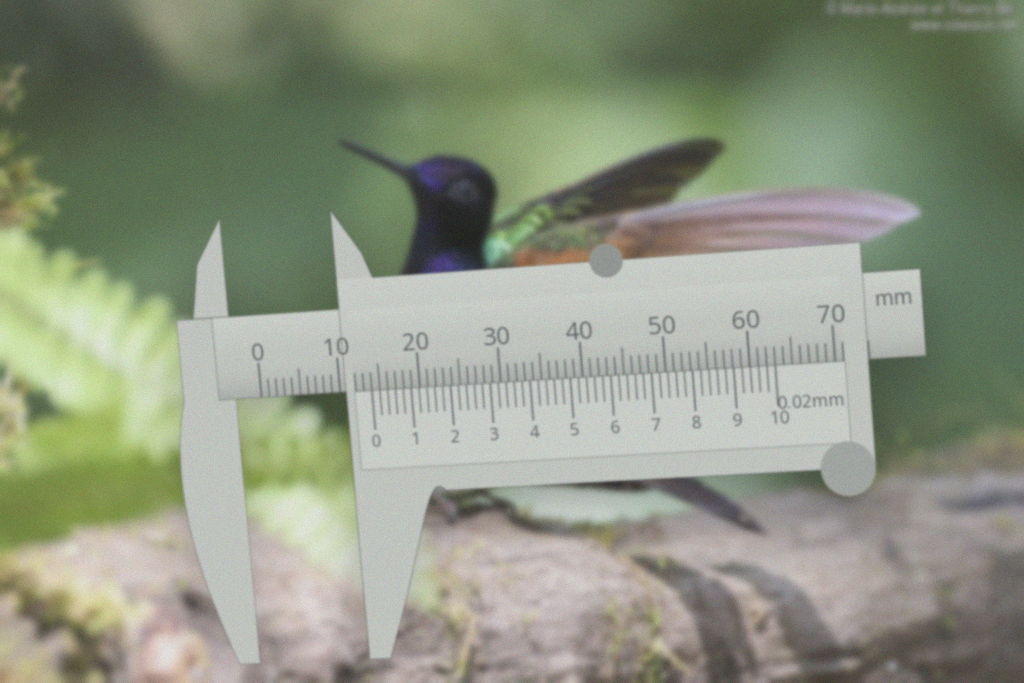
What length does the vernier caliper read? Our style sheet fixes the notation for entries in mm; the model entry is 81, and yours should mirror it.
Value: 14.0
